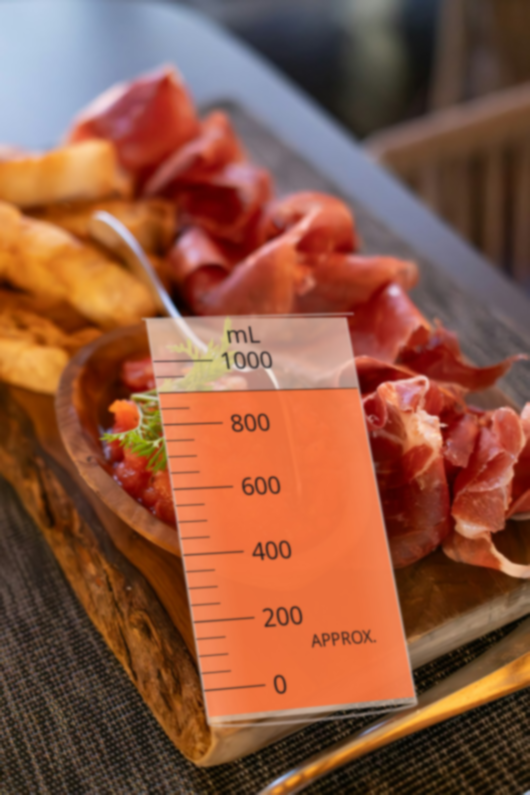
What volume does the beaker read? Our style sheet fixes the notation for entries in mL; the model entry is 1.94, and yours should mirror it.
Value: 900
